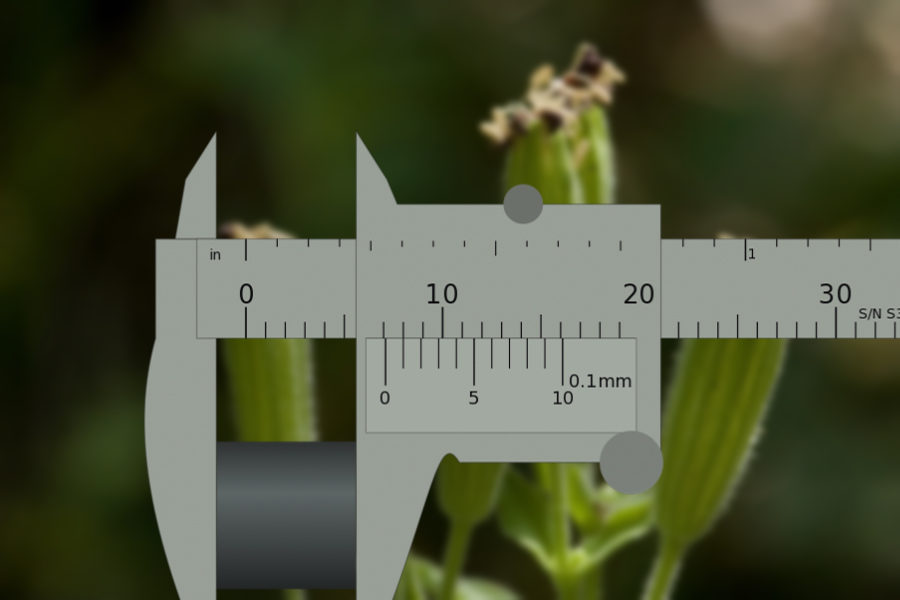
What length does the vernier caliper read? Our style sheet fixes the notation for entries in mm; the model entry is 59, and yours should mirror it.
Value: 7.1
